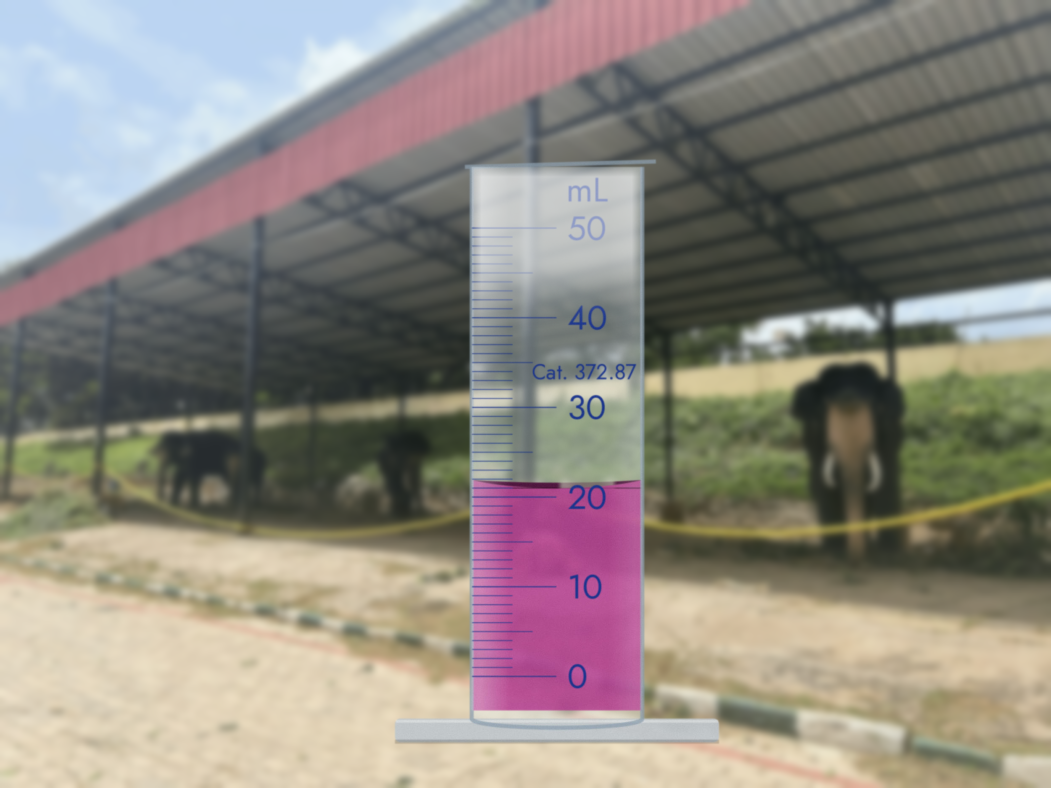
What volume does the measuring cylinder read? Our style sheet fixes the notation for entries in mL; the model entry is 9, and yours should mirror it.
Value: 21
